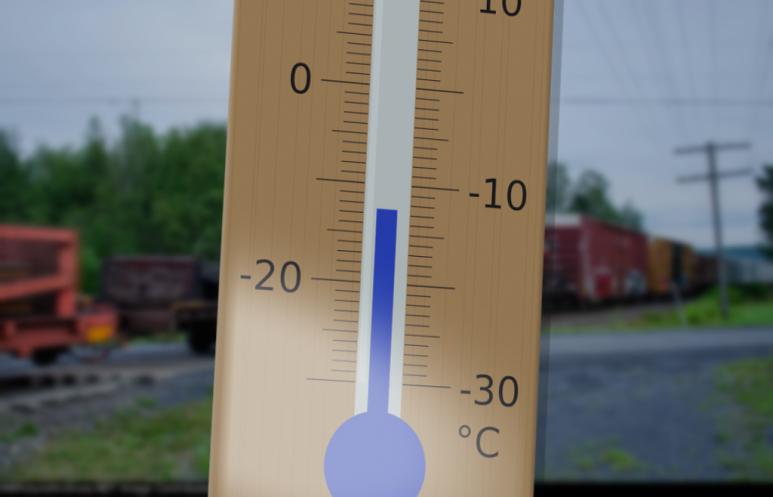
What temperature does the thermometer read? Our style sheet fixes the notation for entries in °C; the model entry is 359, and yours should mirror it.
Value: -12.5
